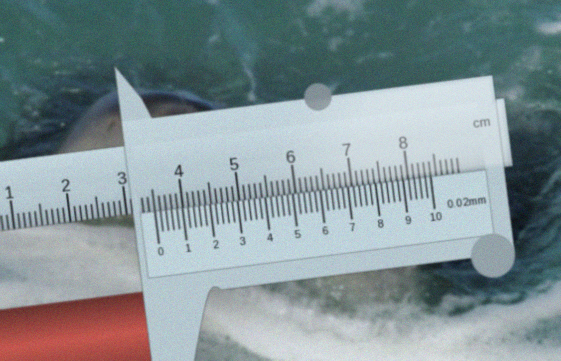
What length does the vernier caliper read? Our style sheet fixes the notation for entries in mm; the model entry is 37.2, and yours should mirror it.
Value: 35.0
